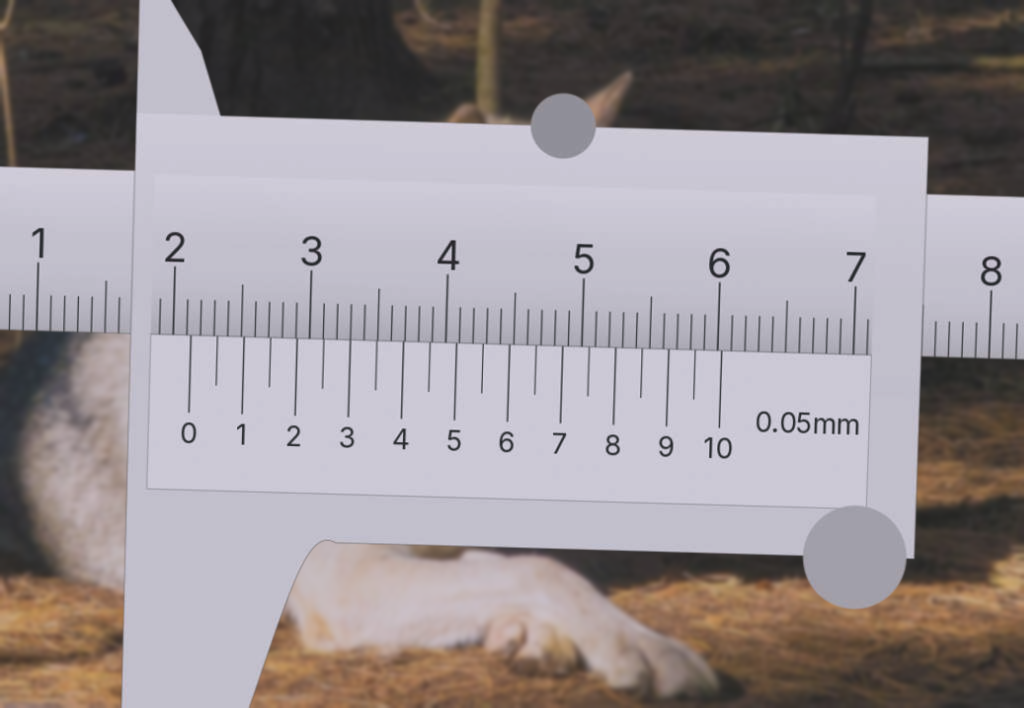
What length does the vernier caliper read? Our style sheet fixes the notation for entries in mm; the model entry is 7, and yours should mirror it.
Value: 21.3
